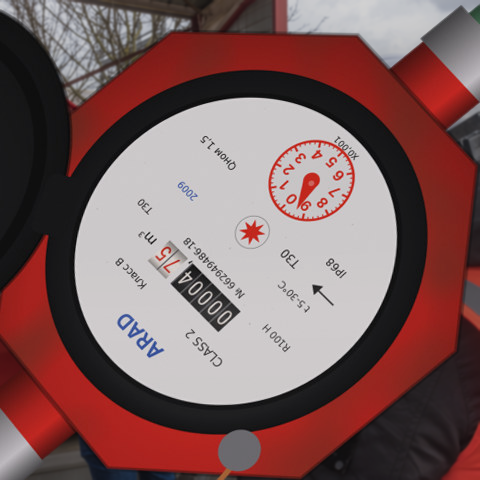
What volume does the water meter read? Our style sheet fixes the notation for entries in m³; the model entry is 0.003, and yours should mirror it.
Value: 4.749
